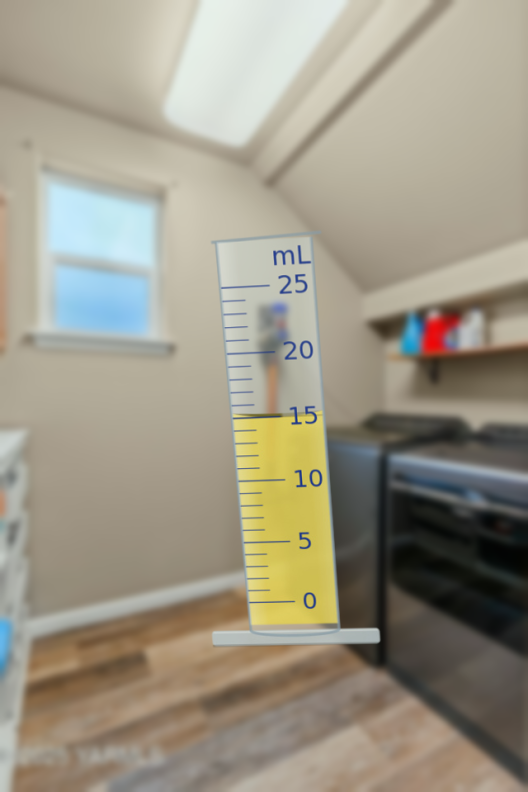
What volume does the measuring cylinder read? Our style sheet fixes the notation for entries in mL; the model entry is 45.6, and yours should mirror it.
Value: 15
